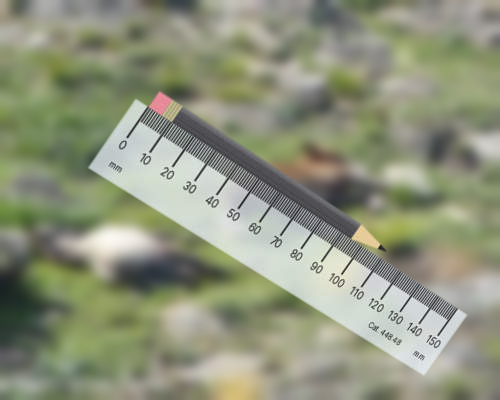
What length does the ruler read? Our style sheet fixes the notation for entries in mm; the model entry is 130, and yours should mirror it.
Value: 110
